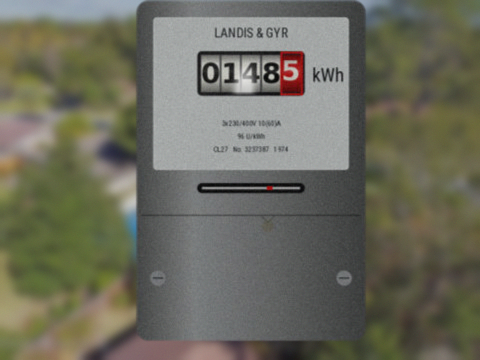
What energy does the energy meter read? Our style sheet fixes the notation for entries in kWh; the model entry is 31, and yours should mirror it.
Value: 148.5
